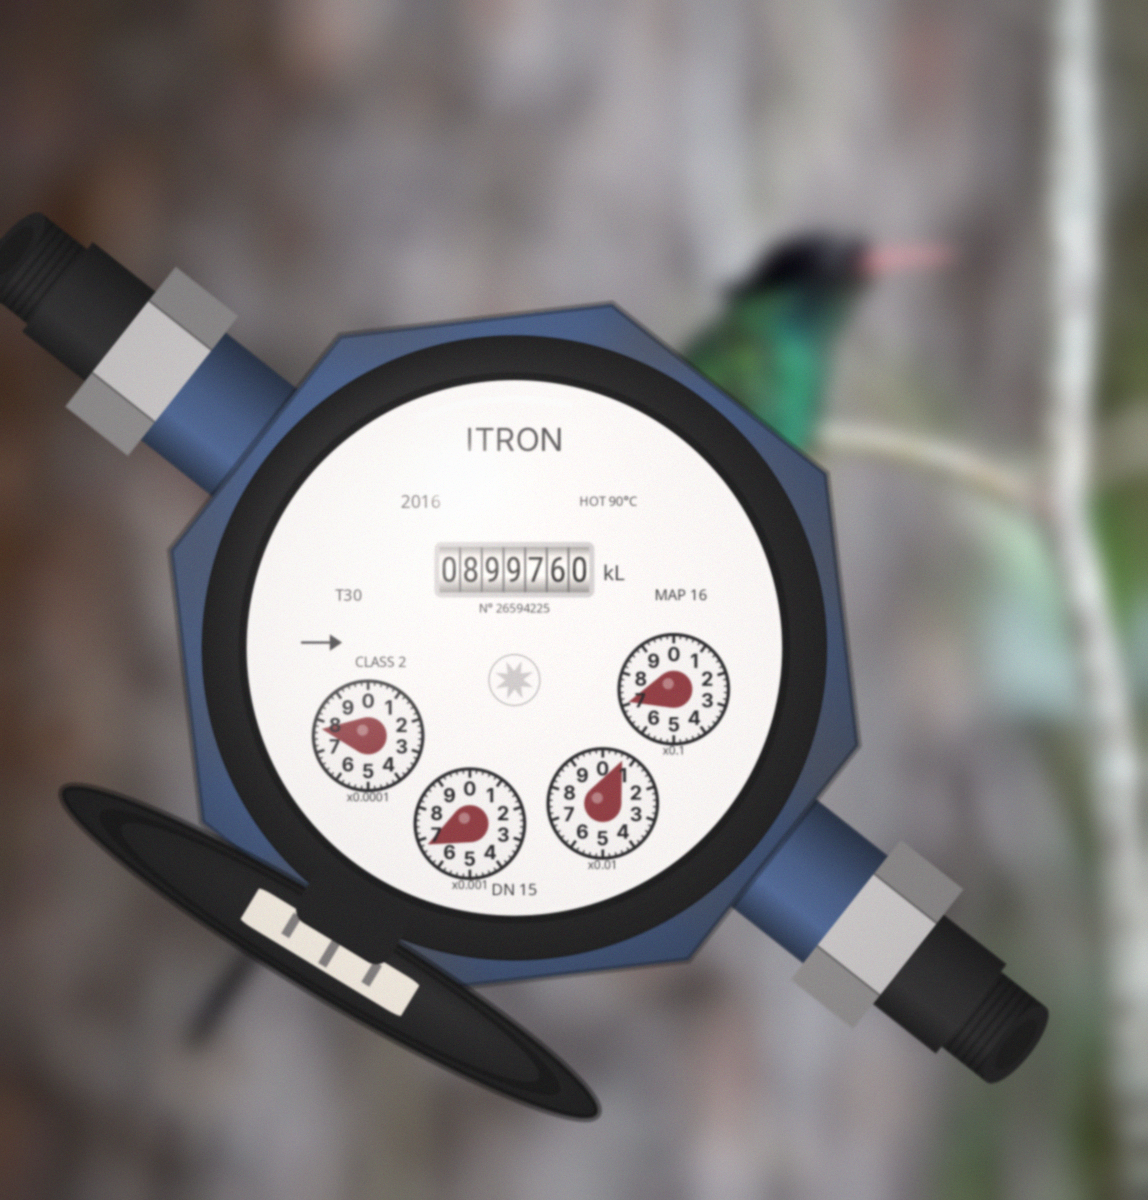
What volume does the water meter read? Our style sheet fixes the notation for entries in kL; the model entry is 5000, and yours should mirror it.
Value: 899760.7067
